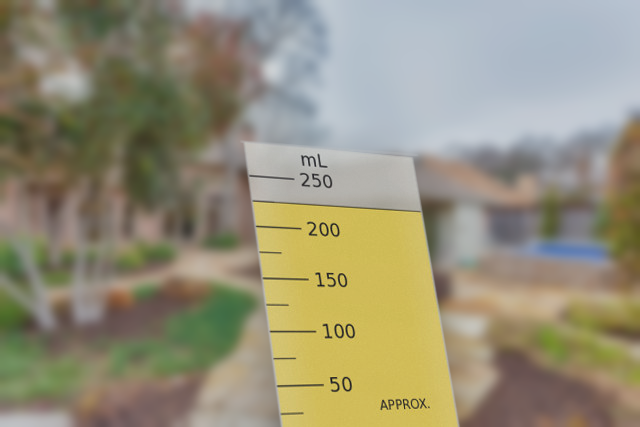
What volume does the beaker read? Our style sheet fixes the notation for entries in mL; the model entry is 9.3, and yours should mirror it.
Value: 225
